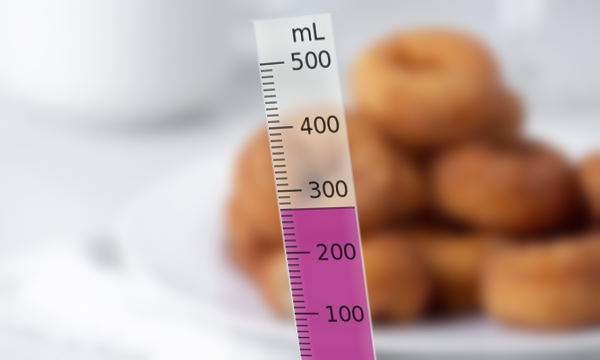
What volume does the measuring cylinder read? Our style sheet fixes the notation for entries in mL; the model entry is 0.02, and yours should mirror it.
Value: 270
